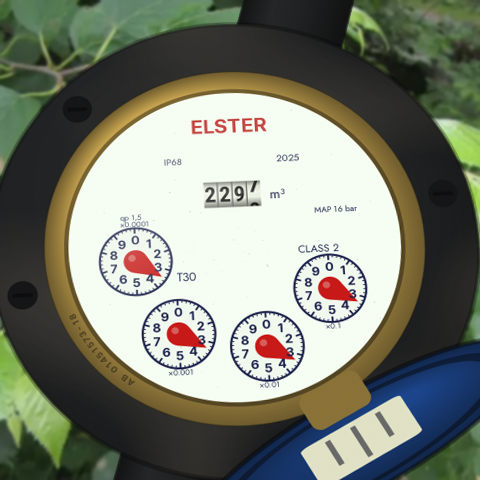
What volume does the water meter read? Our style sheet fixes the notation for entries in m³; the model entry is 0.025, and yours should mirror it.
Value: 2297.3333
